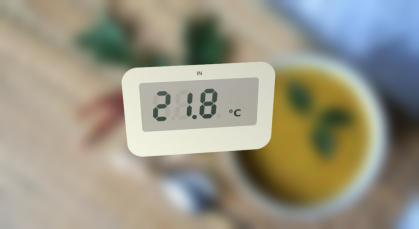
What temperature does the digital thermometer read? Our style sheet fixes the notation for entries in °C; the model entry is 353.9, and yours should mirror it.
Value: 21.8
